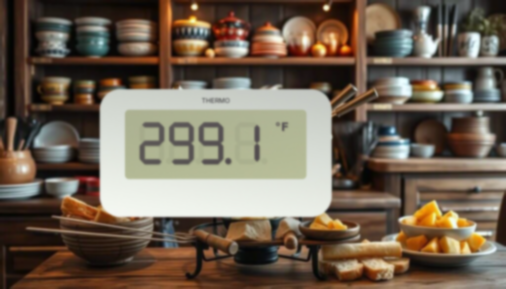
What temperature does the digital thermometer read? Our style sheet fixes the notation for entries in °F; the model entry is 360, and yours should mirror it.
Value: 299.1
